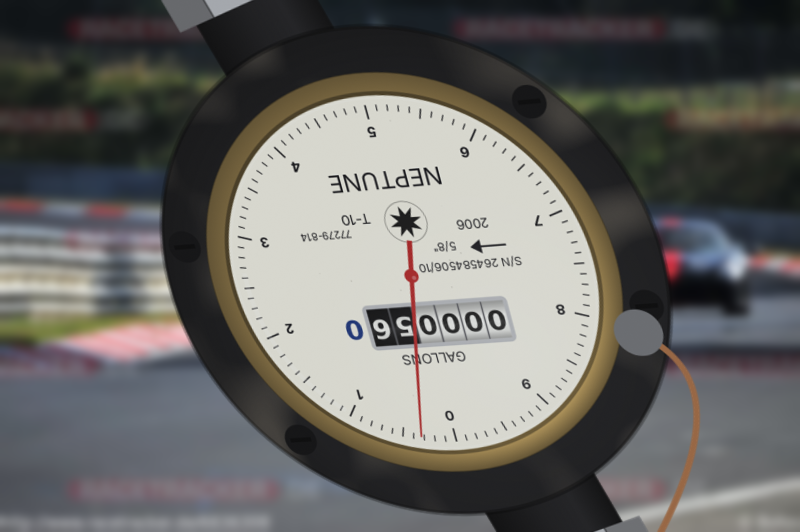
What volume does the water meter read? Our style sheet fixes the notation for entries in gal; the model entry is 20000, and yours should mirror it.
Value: 560.3
